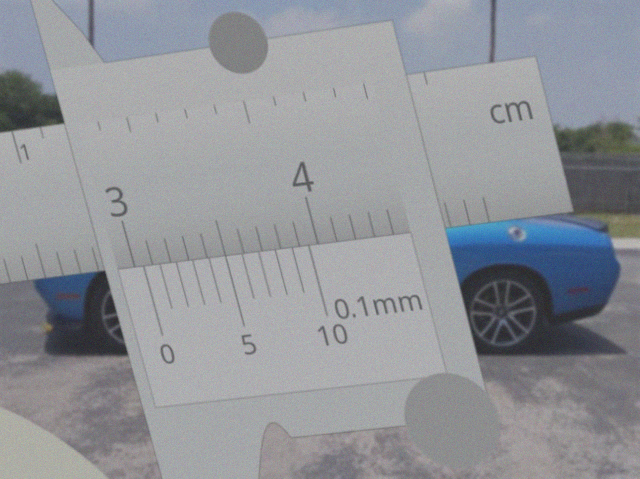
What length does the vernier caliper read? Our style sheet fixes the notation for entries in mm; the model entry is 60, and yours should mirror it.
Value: 30.5
